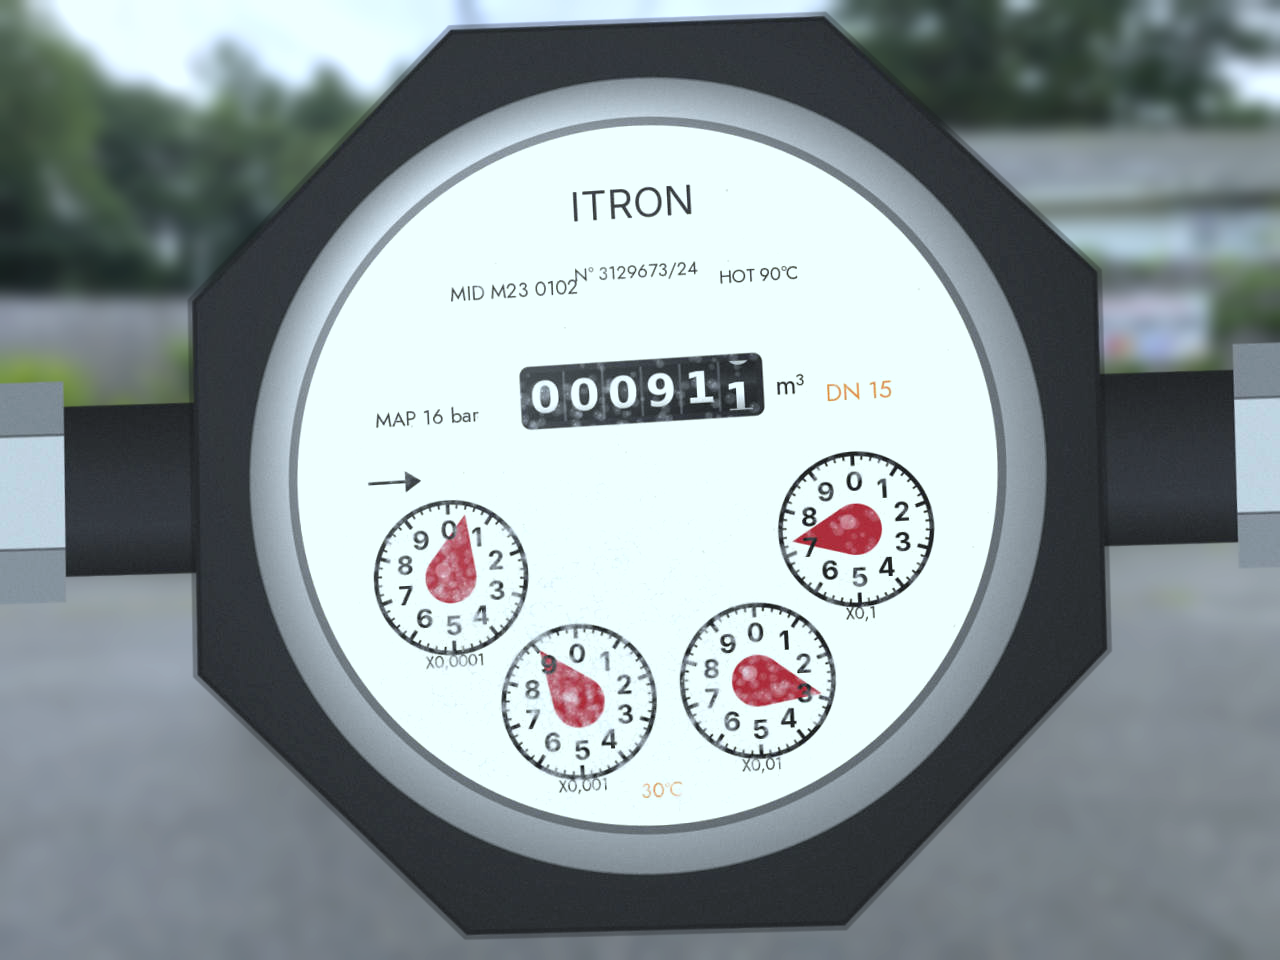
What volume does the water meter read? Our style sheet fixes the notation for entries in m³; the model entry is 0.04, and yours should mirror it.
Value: 910.7290
